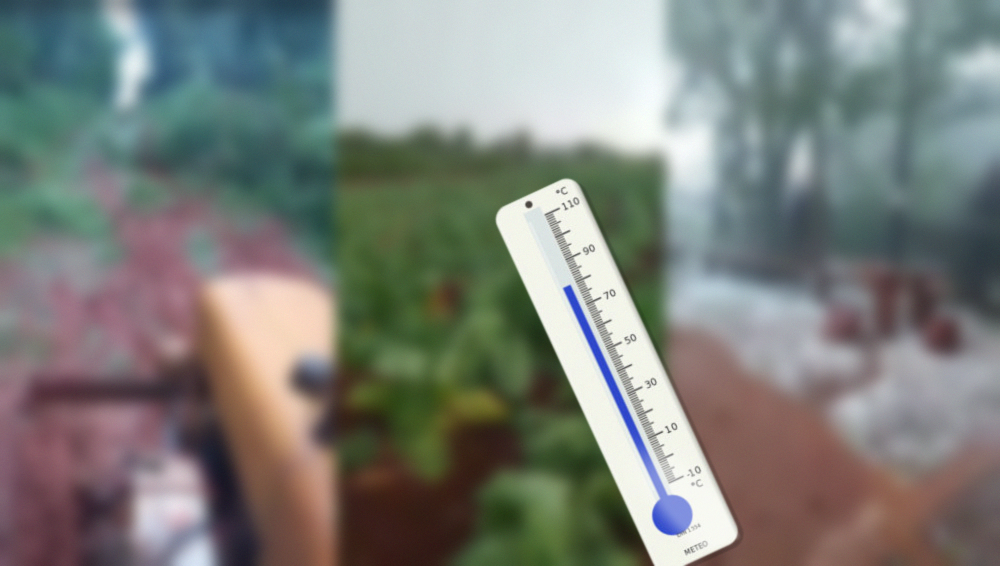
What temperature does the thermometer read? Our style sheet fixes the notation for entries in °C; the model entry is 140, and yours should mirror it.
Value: 80
